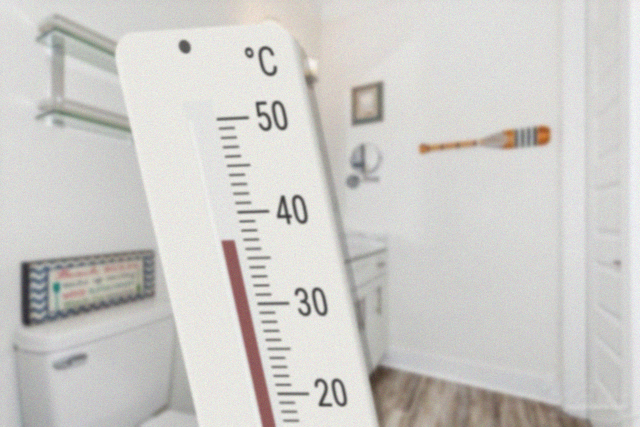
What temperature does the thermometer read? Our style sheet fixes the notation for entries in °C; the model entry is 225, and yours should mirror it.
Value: 37
